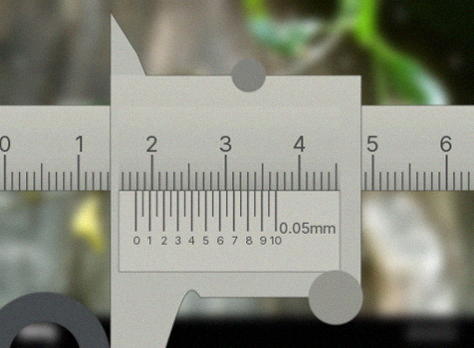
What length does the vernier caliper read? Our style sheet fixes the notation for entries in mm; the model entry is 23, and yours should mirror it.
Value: 17.8
